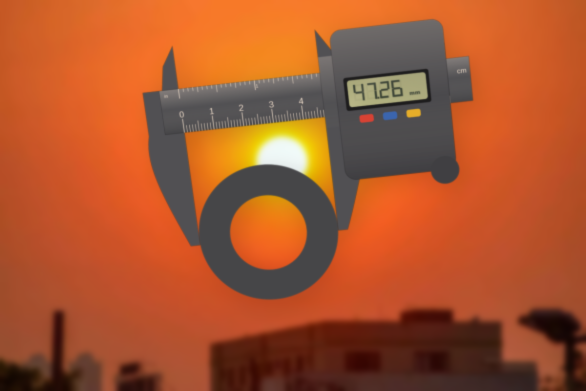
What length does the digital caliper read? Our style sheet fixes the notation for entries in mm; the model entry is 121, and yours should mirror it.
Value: 47.26
